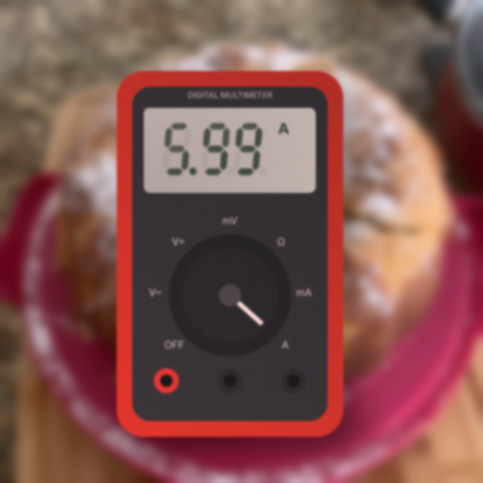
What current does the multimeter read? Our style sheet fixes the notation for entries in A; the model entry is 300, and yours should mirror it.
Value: 5.99
